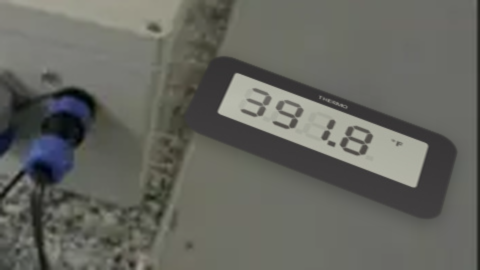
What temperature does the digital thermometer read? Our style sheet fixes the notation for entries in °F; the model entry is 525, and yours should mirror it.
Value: 391.8
